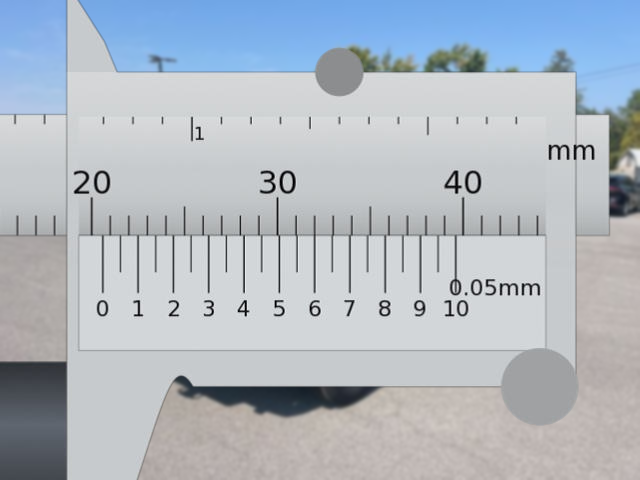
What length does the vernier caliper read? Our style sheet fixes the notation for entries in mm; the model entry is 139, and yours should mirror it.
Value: 20.6
